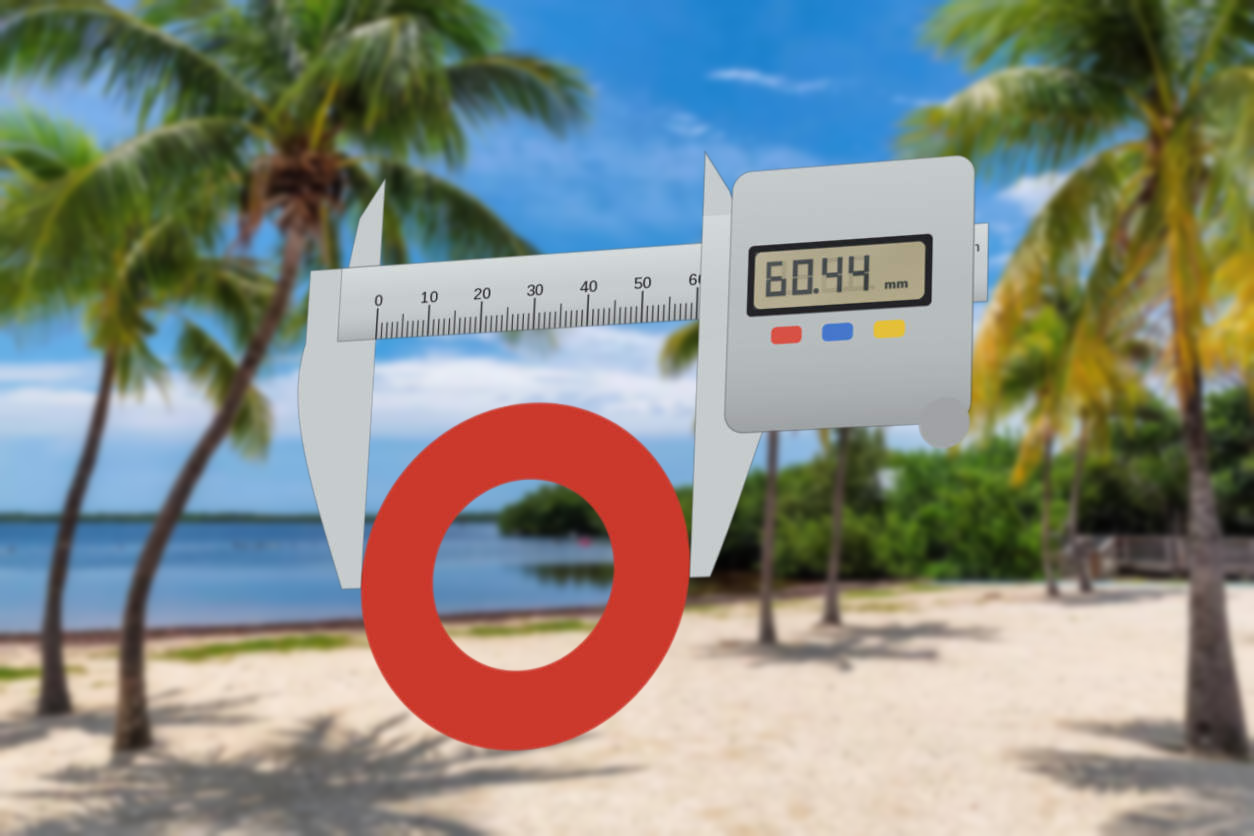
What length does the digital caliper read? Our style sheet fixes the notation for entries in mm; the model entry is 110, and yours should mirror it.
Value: 60.44
